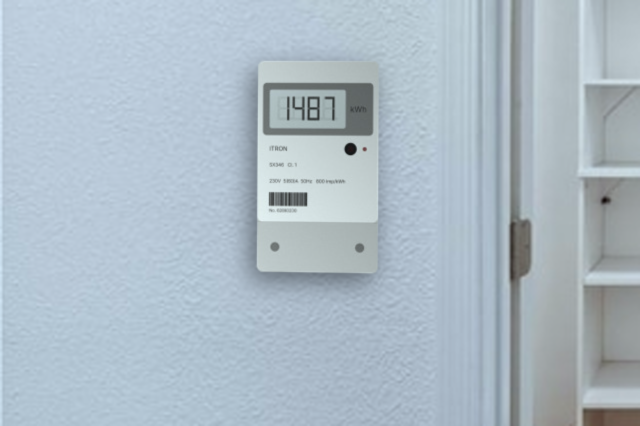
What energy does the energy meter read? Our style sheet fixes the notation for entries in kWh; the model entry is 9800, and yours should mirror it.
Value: 1487
